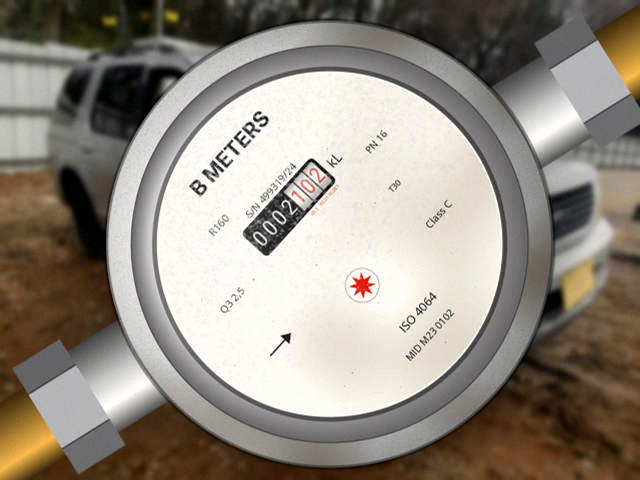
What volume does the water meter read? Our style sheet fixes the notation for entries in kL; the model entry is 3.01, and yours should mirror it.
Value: 2.102
